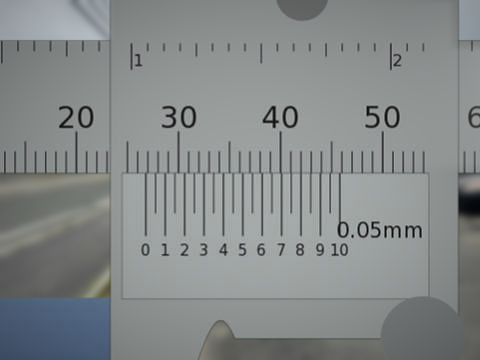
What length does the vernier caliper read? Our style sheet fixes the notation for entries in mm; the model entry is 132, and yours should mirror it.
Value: 26.8
